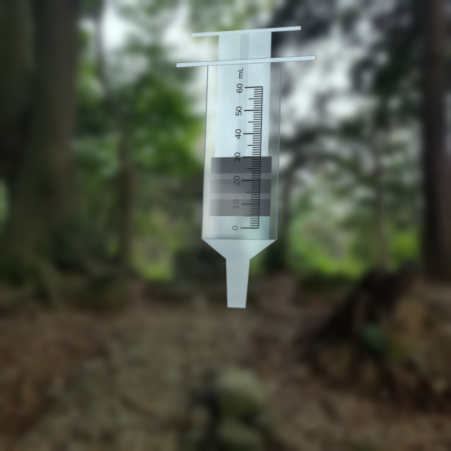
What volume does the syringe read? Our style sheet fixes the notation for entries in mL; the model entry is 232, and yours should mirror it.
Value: 5
